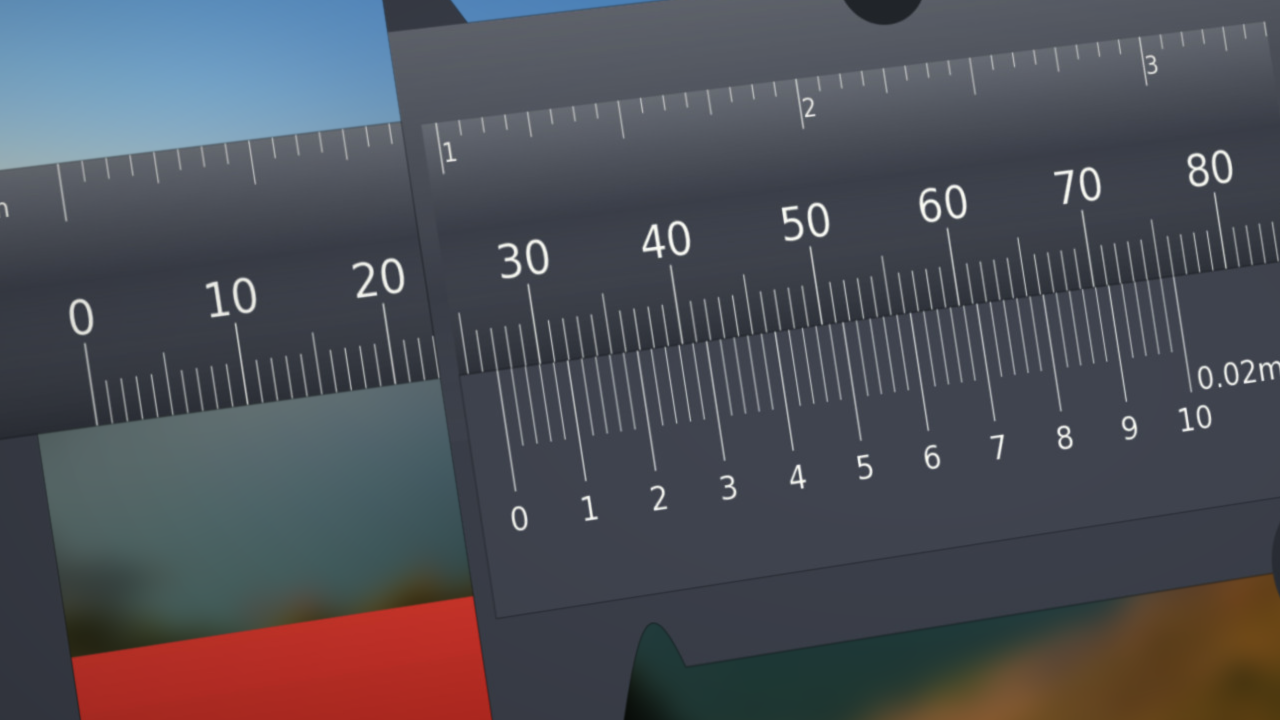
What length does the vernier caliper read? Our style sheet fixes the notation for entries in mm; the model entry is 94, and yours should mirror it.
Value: 27.0
